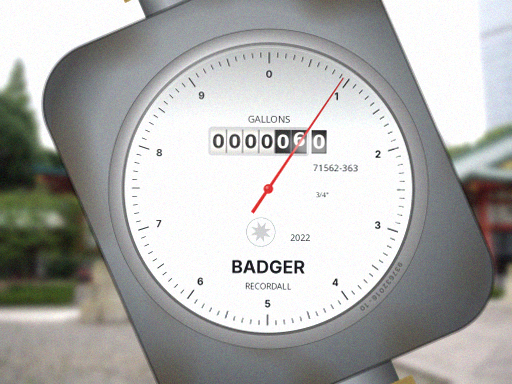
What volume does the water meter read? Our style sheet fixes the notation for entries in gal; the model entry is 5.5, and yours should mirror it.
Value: 60.9
